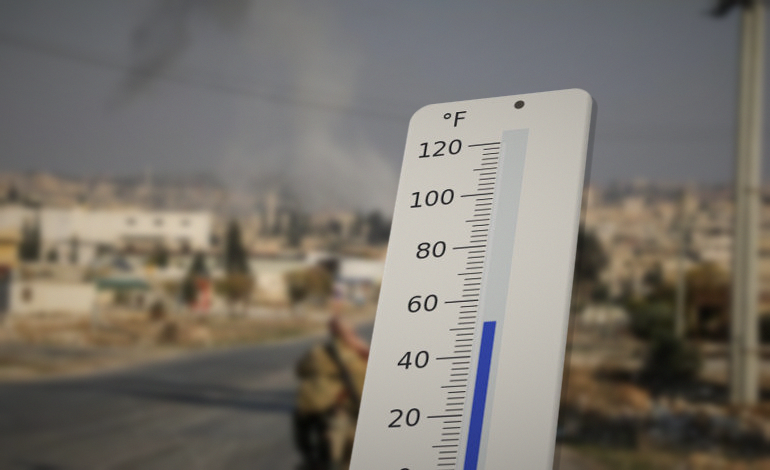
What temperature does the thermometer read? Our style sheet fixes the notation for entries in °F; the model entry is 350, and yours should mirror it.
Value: 52
